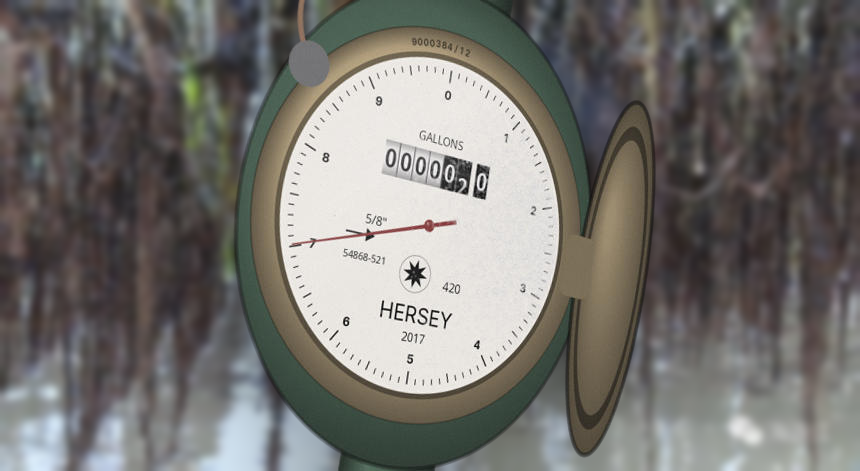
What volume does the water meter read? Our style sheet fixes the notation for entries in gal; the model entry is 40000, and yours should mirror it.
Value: 17.0
